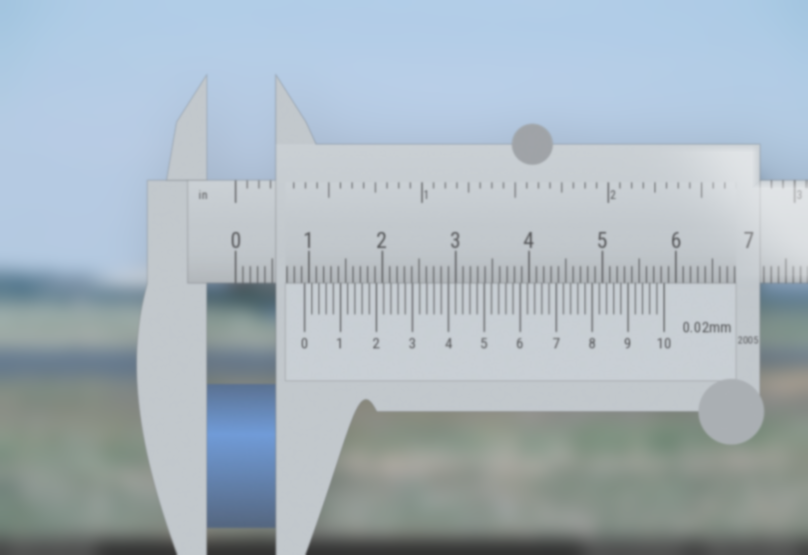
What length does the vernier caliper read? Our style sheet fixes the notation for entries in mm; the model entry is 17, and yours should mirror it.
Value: 9.4
